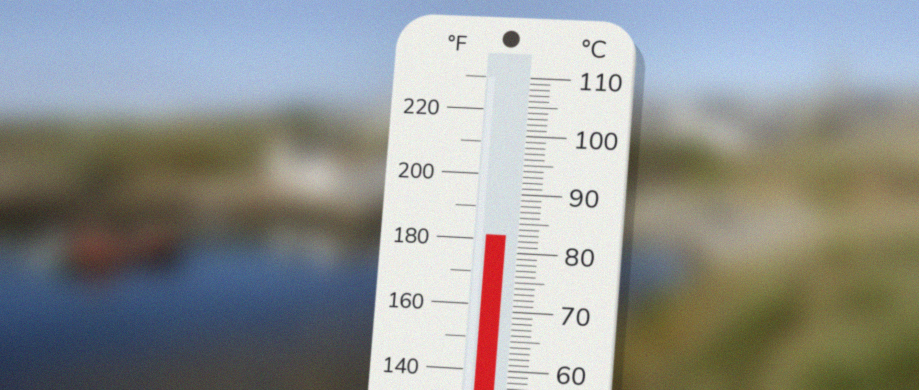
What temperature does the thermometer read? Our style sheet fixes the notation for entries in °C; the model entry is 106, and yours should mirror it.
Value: 83
